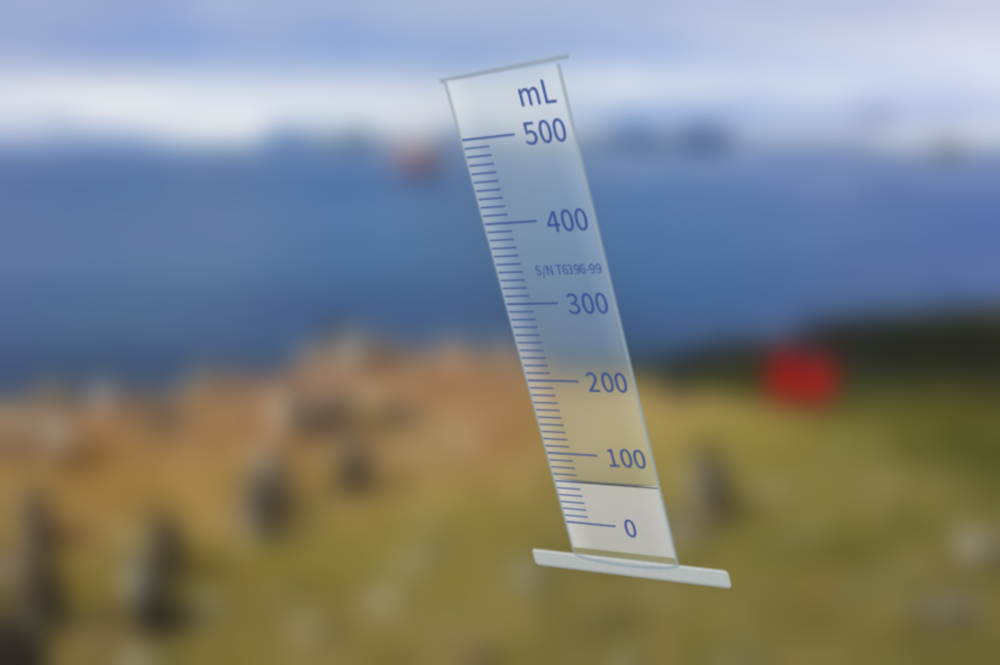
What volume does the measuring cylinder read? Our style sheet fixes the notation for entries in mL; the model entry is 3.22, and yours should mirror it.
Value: 60
